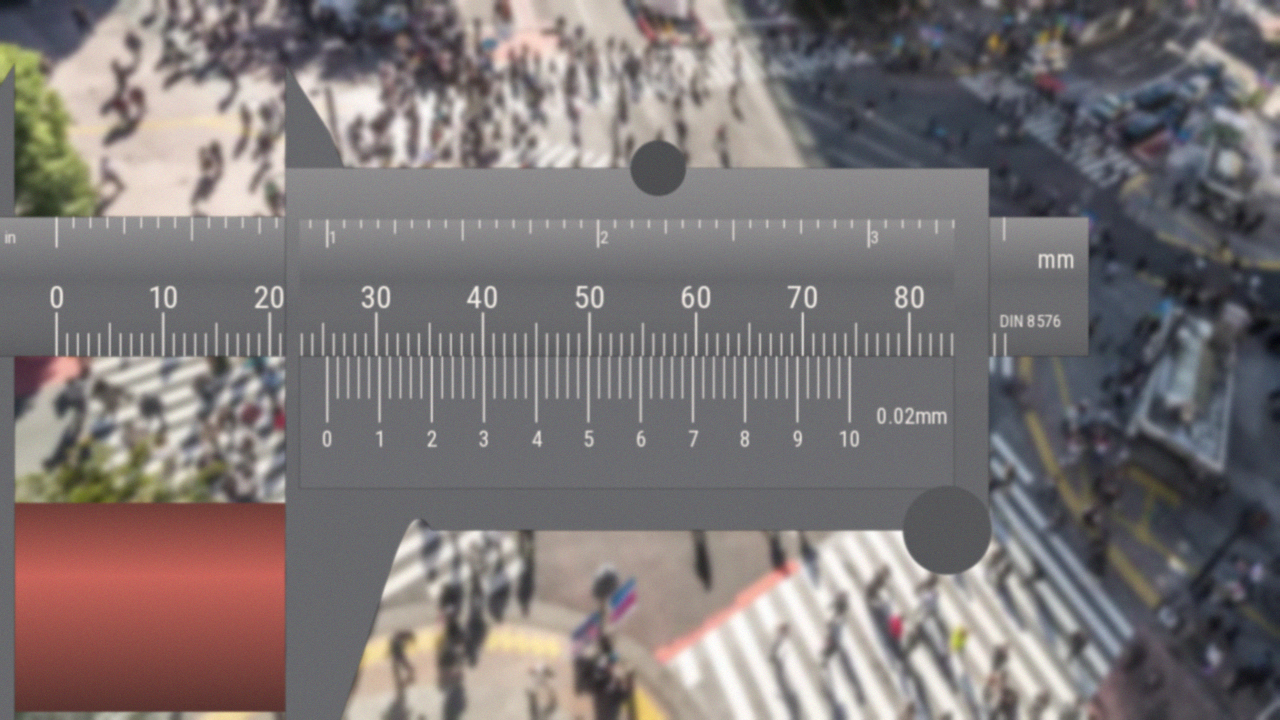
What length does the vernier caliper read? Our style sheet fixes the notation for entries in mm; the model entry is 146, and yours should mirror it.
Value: 25.4
